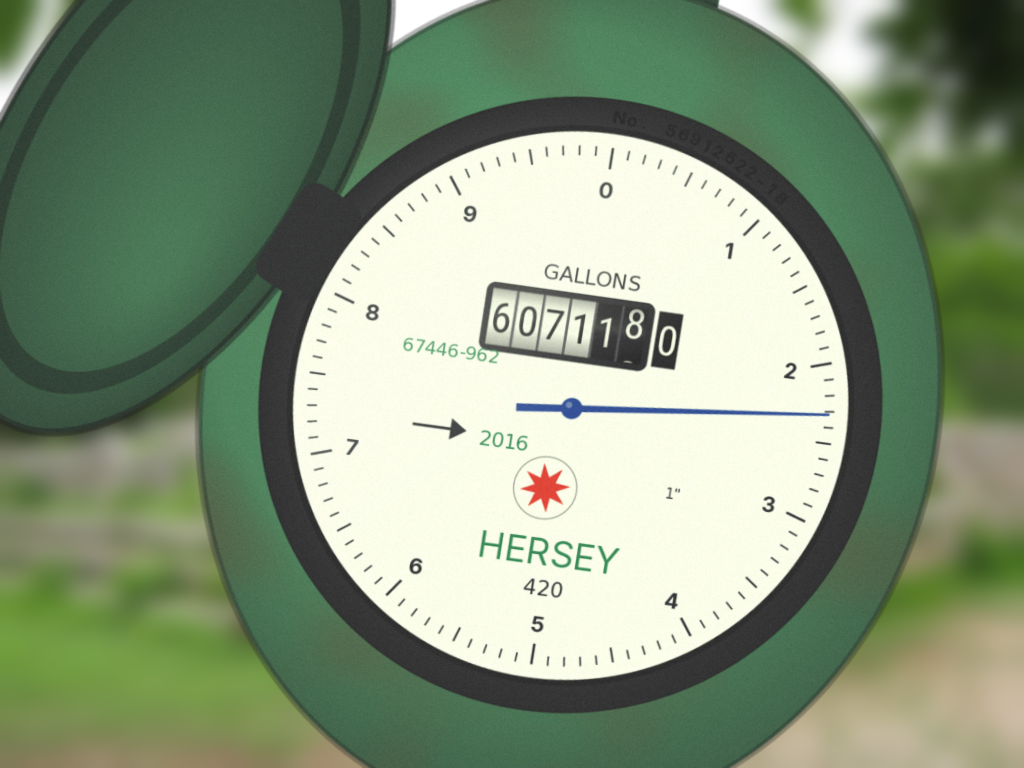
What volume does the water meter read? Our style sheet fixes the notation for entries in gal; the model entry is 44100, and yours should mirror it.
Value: 6071182.3
